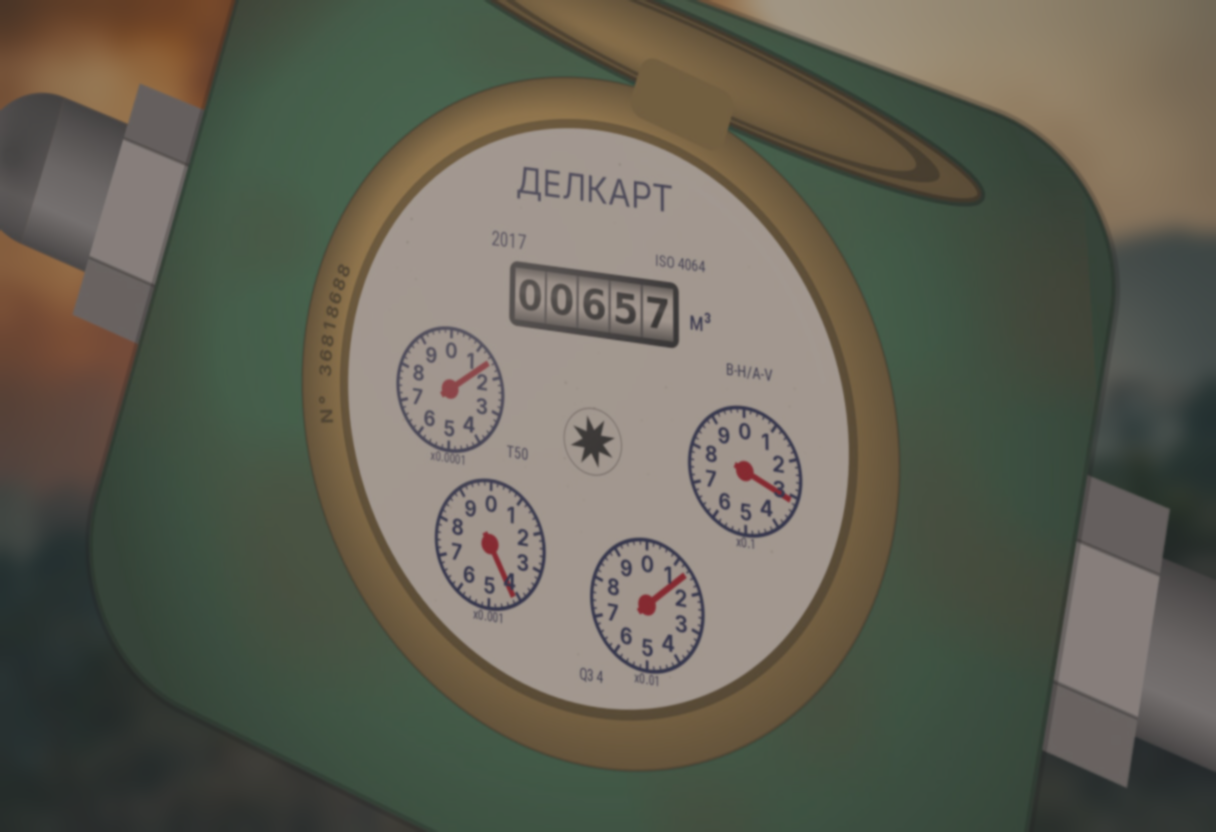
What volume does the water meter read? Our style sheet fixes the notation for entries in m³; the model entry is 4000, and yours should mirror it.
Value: 657.3141
